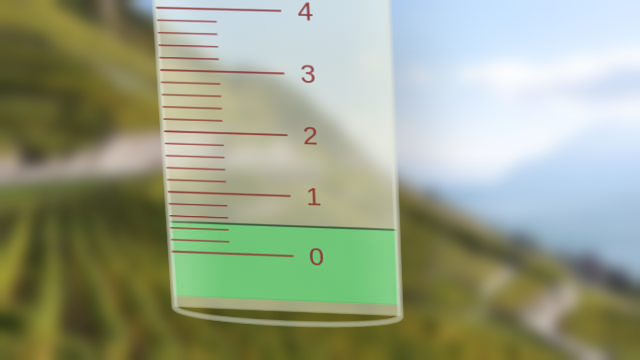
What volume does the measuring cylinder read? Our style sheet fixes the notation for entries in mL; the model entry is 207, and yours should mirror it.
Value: 0.5
